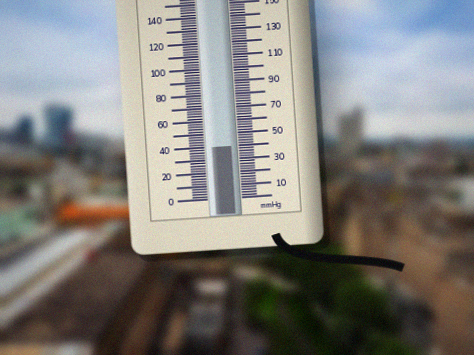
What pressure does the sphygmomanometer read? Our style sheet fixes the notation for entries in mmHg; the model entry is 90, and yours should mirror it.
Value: 40
